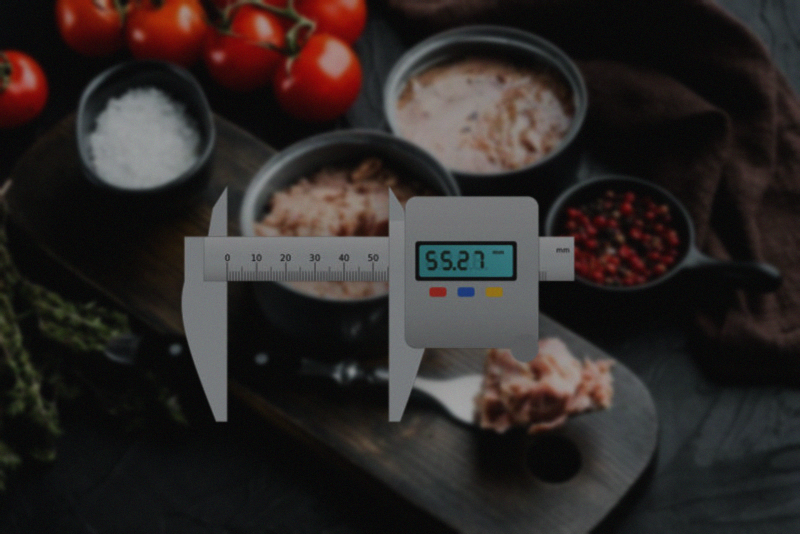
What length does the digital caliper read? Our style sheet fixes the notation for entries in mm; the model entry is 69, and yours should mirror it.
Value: 55.27
